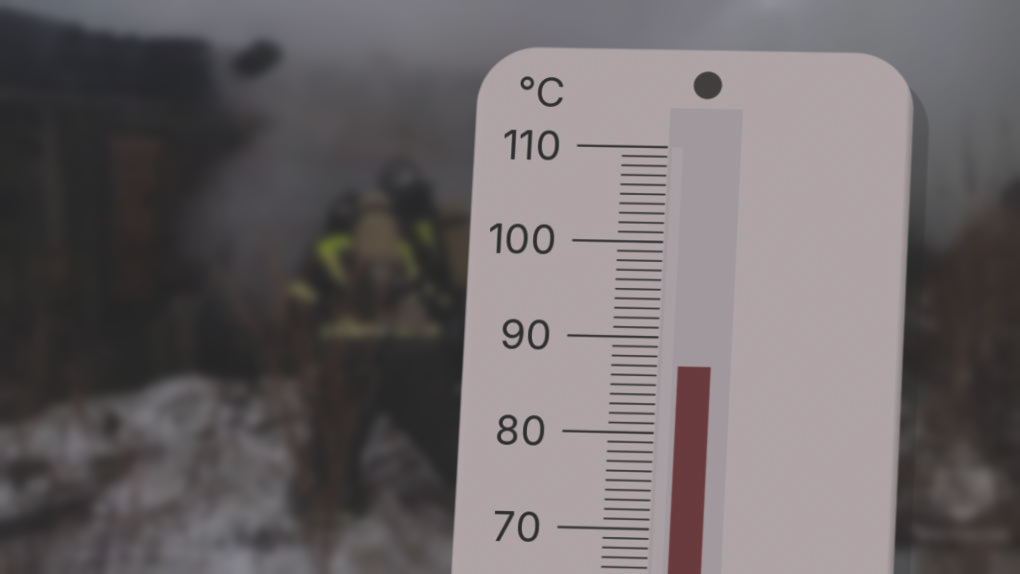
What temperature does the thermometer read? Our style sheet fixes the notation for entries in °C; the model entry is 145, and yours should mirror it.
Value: 87
